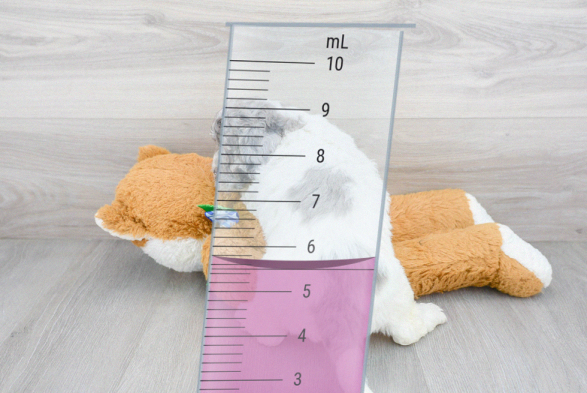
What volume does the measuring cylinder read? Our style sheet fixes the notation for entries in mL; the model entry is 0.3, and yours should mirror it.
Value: 5.5
